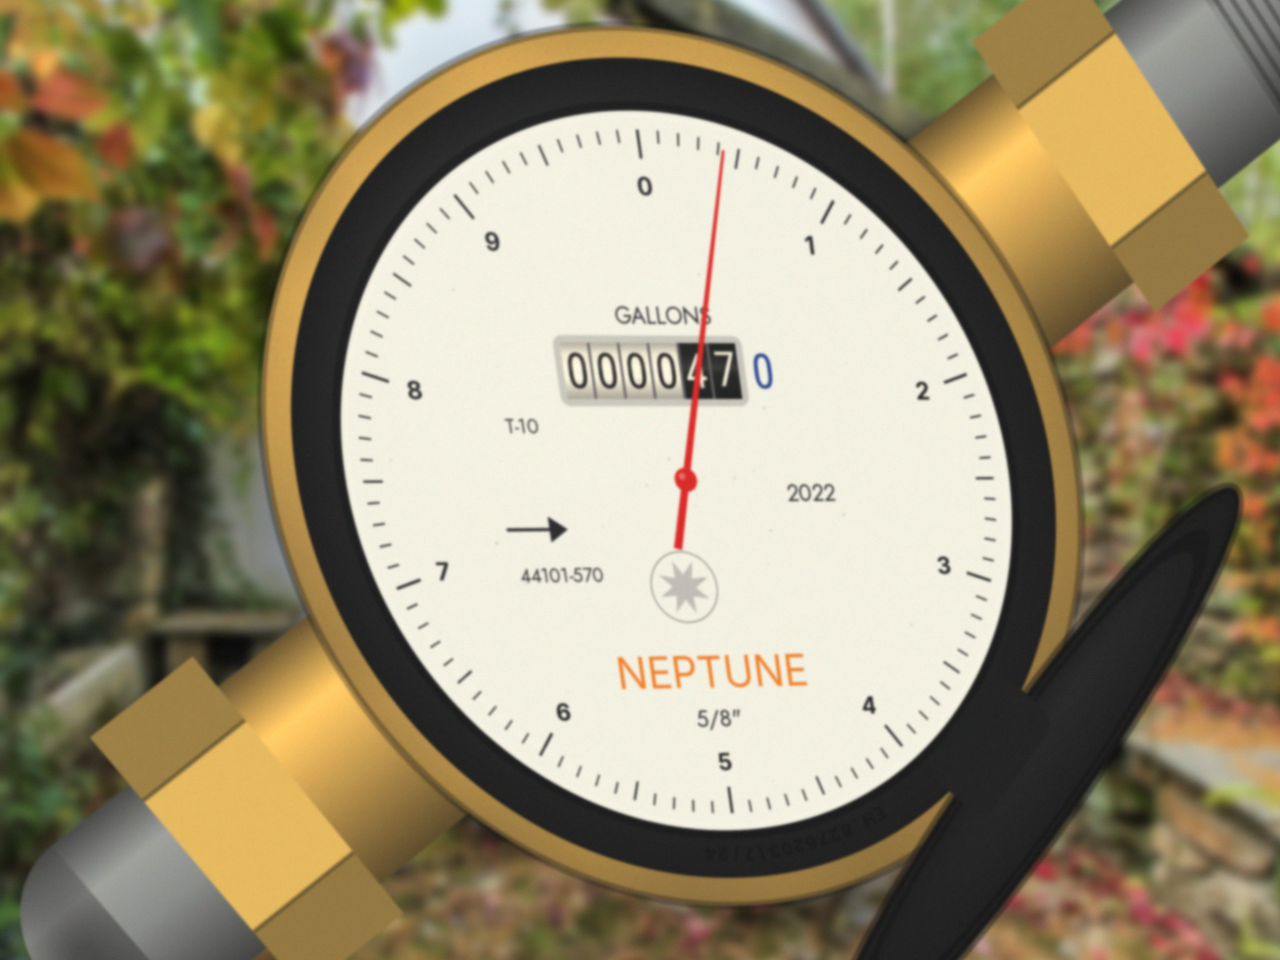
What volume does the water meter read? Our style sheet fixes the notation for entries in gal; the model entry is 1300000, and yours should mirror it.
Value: 470.4
